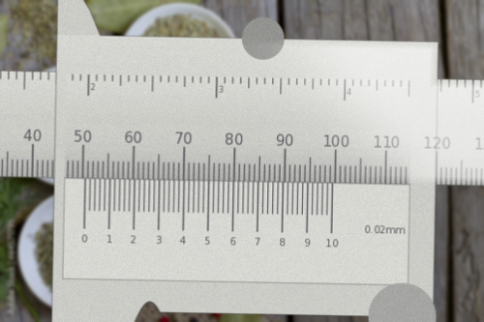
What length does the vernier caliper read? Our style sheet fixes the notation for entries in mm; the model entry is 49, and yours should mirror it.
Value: 50.5
